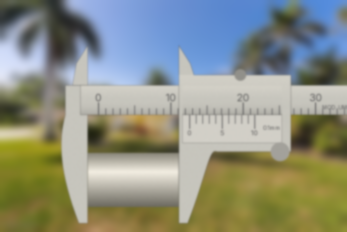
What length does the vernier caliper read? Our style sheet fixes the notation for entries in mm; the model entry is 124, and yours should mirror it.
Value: 12.6
